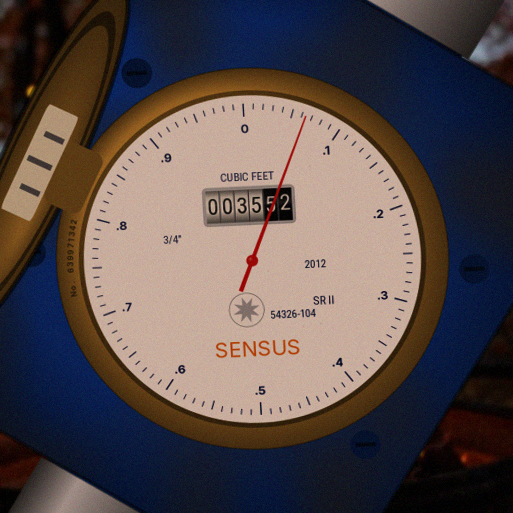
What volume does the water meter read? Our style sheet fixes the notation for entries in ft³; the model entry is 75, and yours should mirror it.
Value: 3552.06
